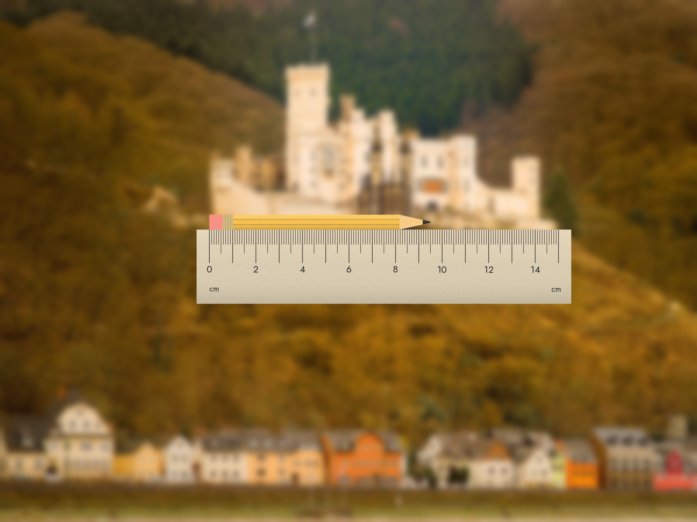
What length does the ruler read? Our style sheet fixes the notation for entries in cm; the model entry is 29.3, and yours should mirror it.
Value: 9.5
